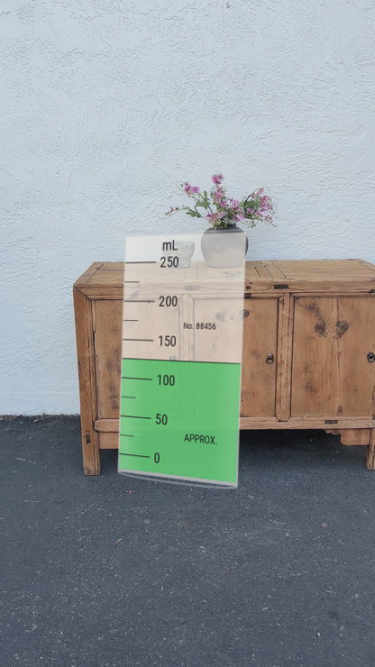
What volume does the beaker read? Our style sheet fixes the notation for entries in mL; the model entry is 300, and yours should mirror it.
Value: 125
